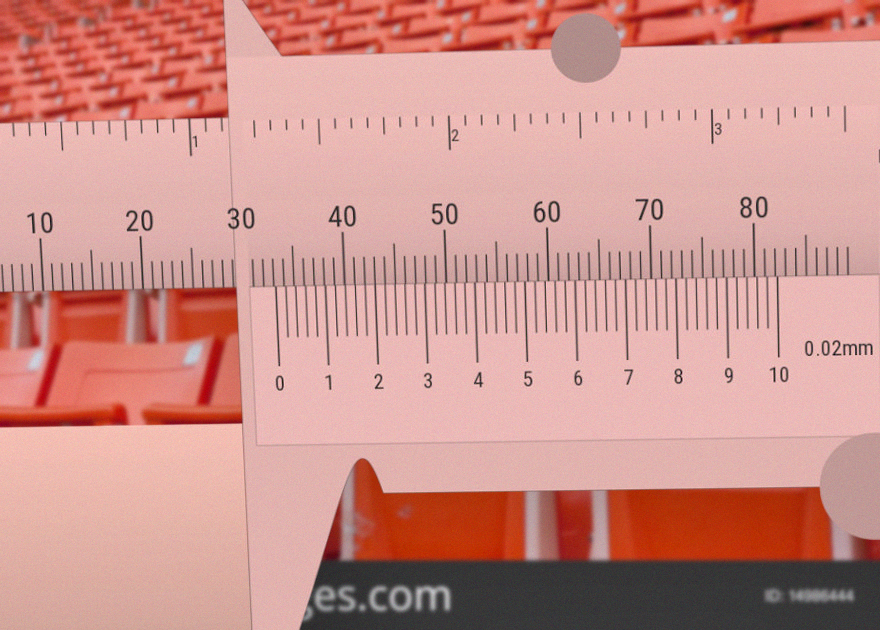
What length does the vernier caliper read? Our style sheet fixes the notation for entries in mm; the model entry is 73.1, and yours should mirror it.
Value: 33.2
